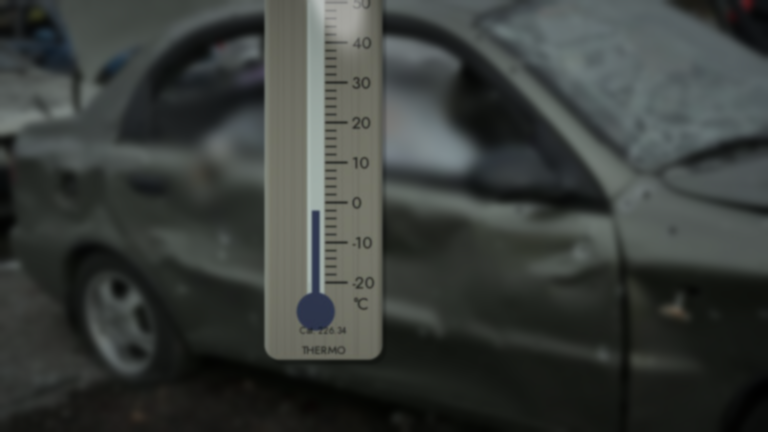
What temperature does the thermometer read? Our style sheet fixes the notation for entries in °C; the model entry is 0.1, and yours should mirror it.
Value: -2
